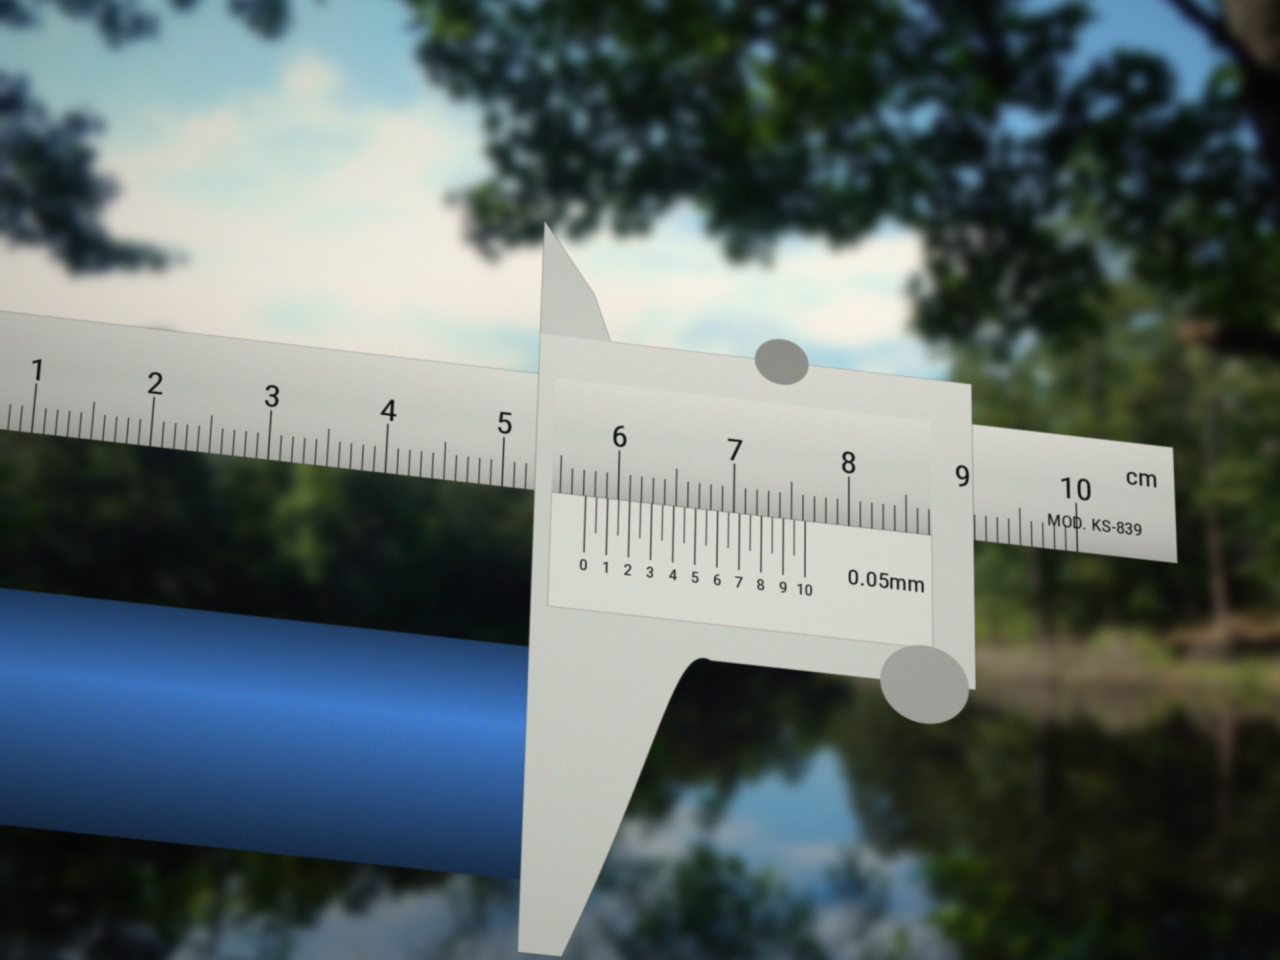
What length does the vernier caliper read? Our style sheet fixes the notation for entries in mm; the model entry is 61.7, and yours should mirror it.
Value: 57.2
